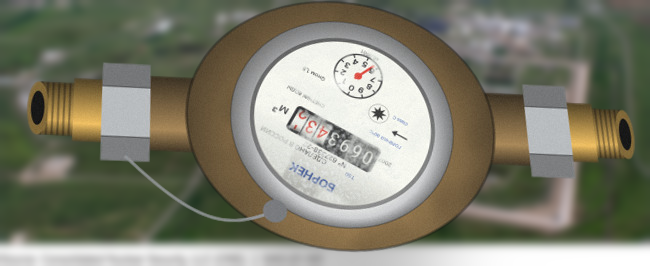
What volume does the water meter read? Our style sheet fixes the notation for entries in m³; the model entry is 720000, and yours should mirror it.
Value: 693.4315
